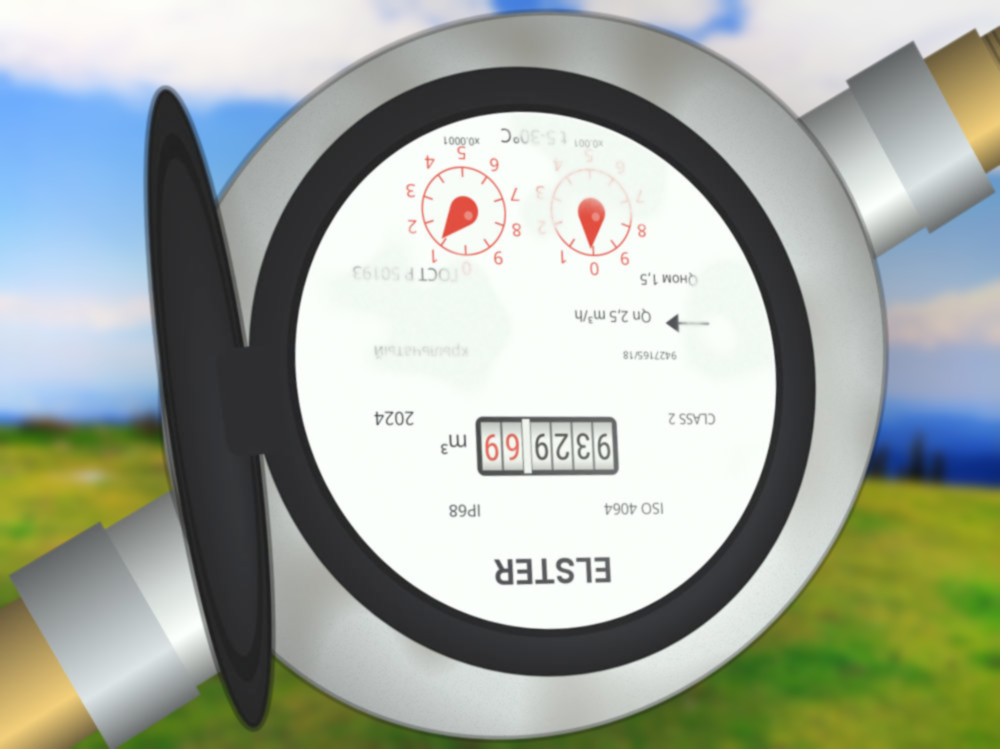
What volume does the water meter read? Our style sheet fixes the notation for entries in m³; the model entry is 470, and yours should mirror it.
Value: 9329.6901
